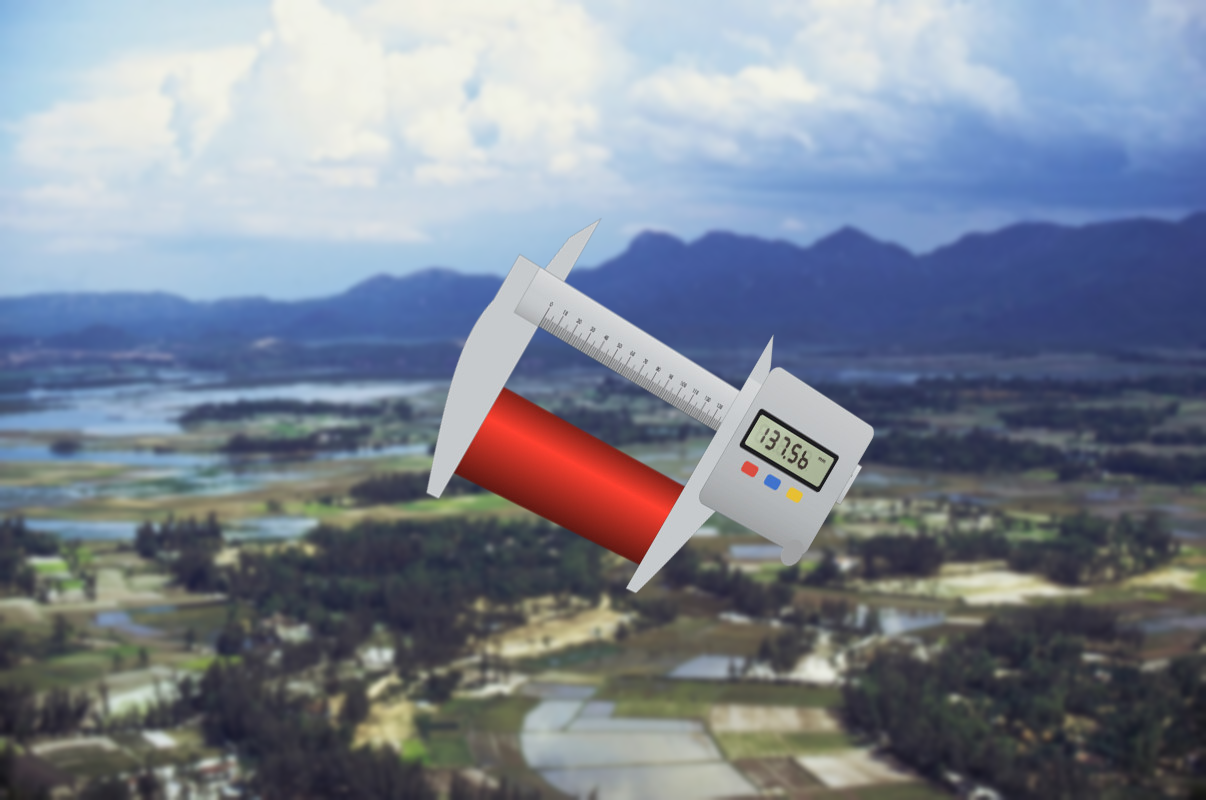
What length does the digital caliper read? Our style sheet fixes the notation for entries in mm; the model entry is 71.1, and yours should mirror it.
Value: 137.56
